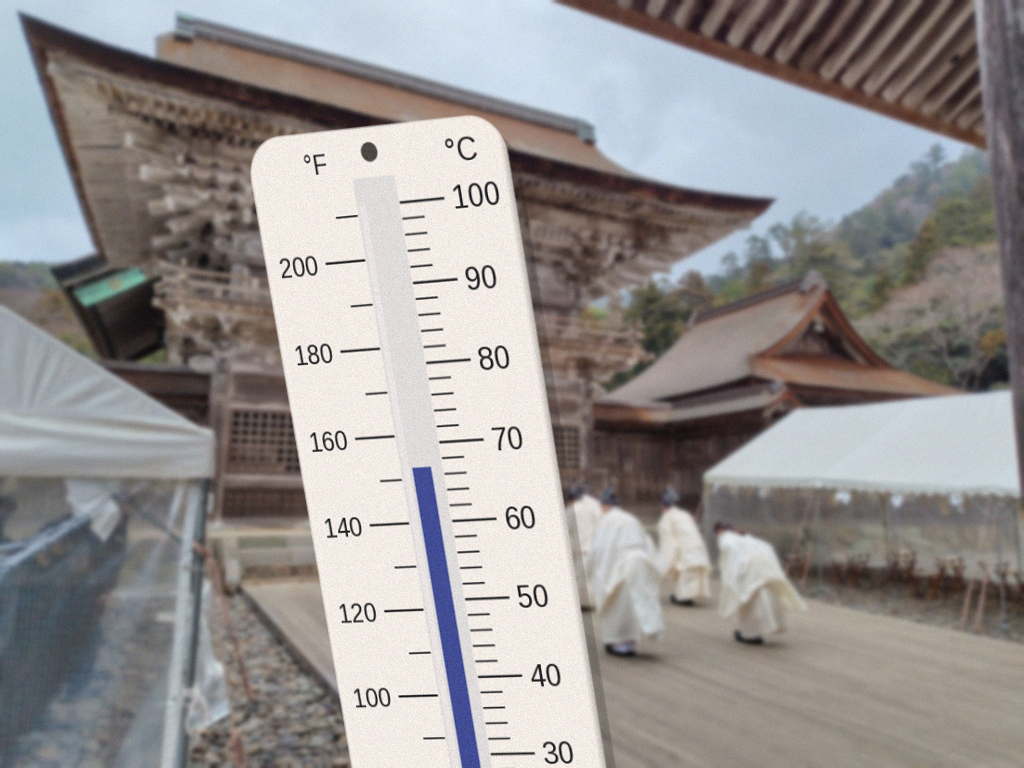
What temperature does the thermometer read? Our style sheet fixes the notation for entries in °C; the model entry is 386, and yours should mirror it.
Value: 67
